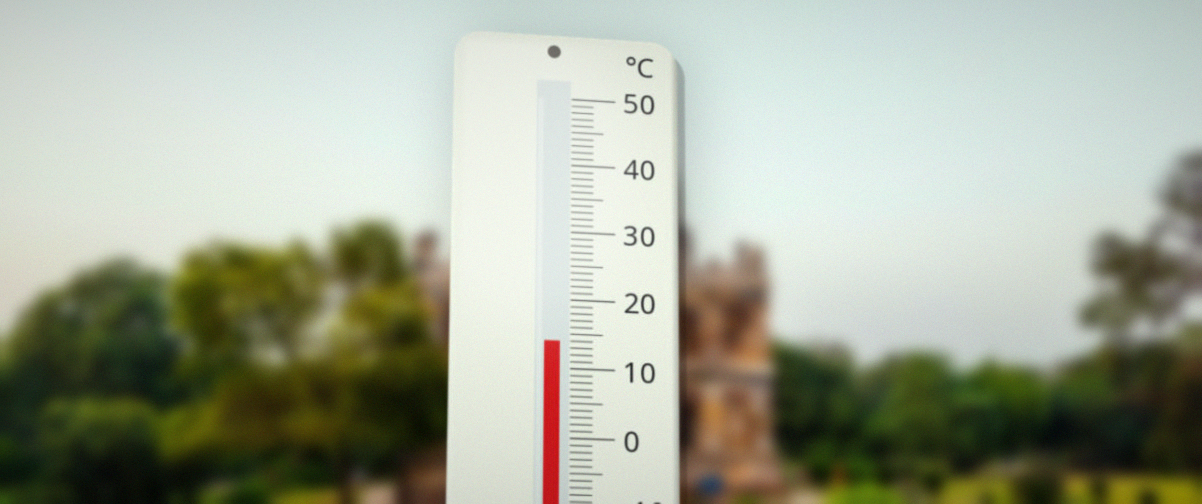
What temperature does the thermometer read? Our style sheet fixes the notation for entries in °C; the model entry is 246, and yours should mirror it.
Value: 14
